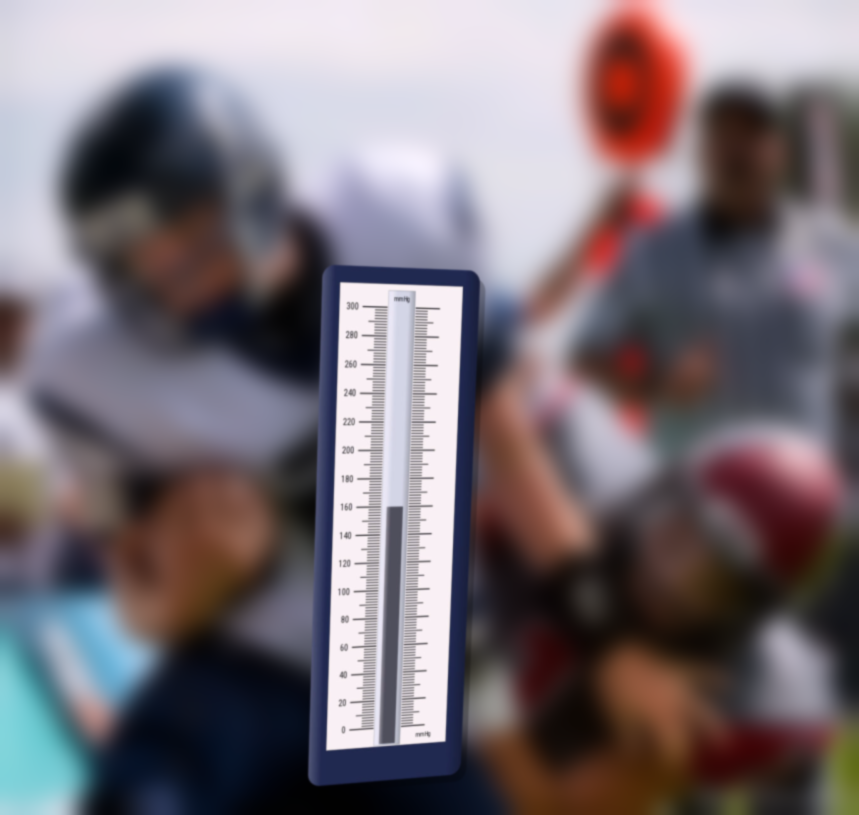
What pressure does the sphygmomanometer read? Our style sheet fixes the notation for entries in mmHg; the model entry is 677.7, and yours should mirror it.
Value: 160
